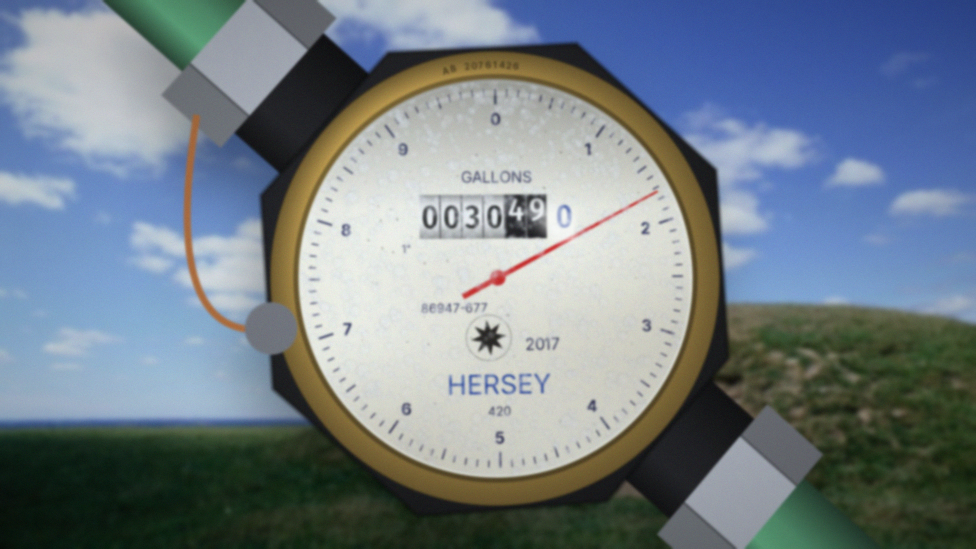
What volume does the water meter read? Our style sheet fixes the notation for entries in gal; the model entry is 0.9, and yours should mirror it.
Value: 30491.7
